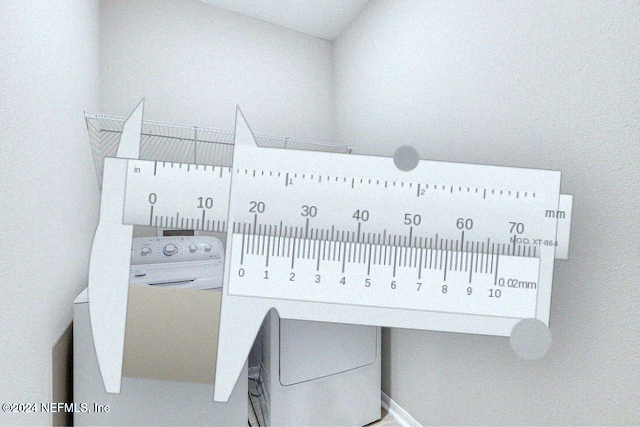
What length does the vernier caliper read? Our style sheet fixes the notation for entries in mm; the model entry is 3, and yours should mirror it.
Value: 18.0
